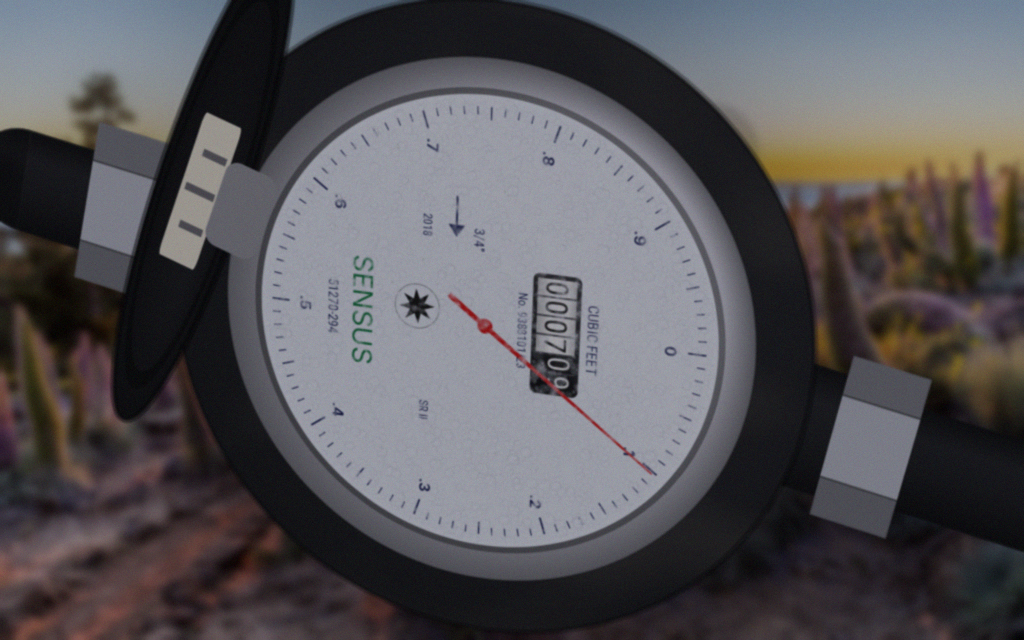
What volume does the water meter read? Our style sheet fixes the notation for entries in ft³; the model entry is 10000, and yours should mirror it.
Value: 709.10
